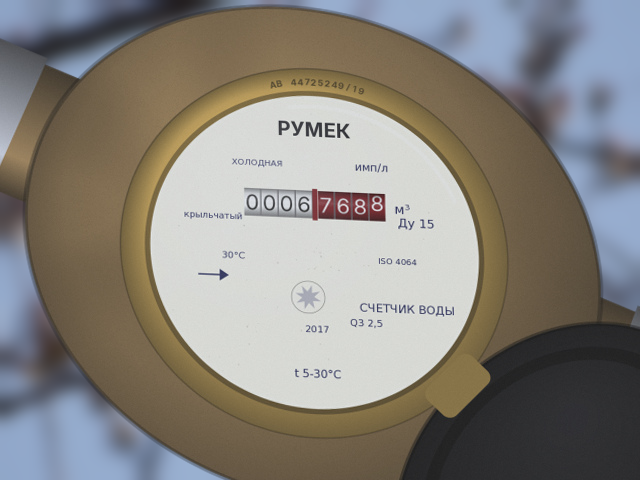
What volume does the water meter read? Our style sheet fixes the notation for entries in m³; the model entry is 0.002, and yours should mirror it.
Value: 6.7688
